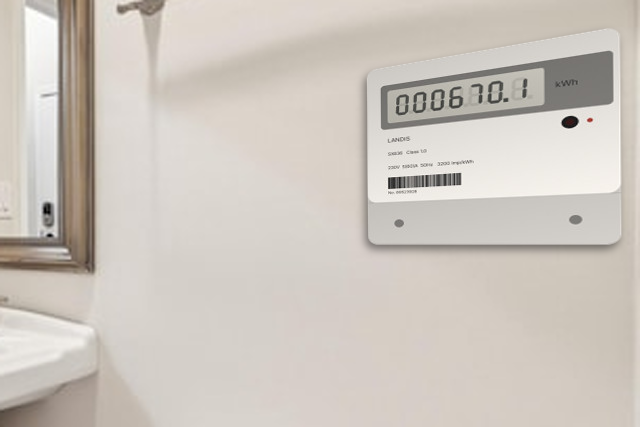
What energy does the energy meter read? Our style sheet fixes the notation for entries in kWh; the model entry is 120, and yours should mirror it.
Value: 670.1
